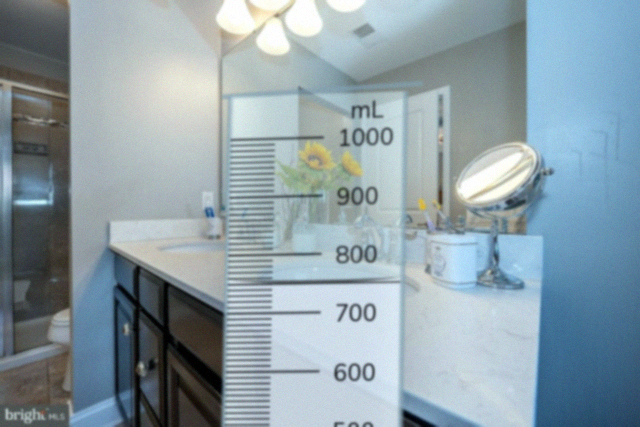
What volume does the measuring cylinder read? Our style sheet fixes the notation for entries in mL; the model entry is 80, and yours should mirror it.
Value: 750
